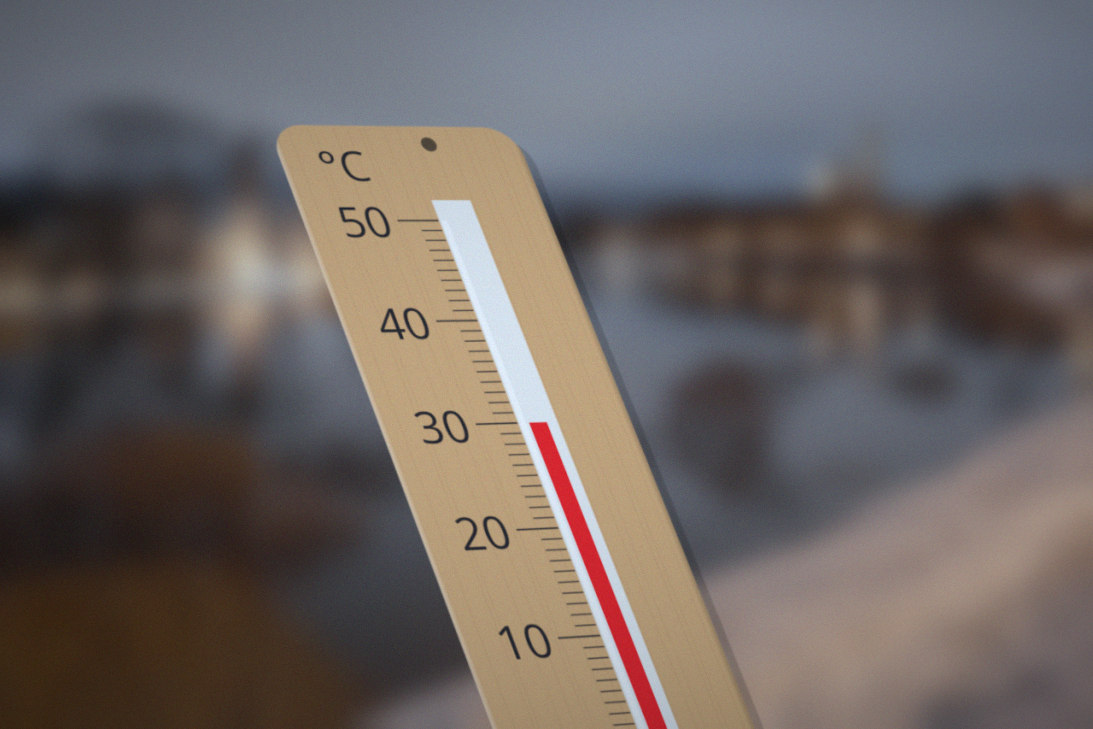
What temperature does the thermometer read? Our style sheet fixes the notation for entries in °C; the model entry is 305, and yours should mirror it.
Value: 30
